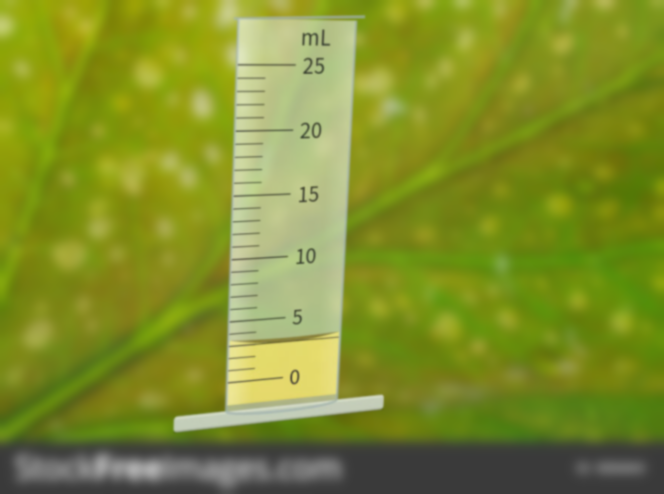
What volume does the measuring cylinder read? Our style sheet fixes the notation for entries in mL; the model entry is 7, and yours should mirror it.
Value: 3
